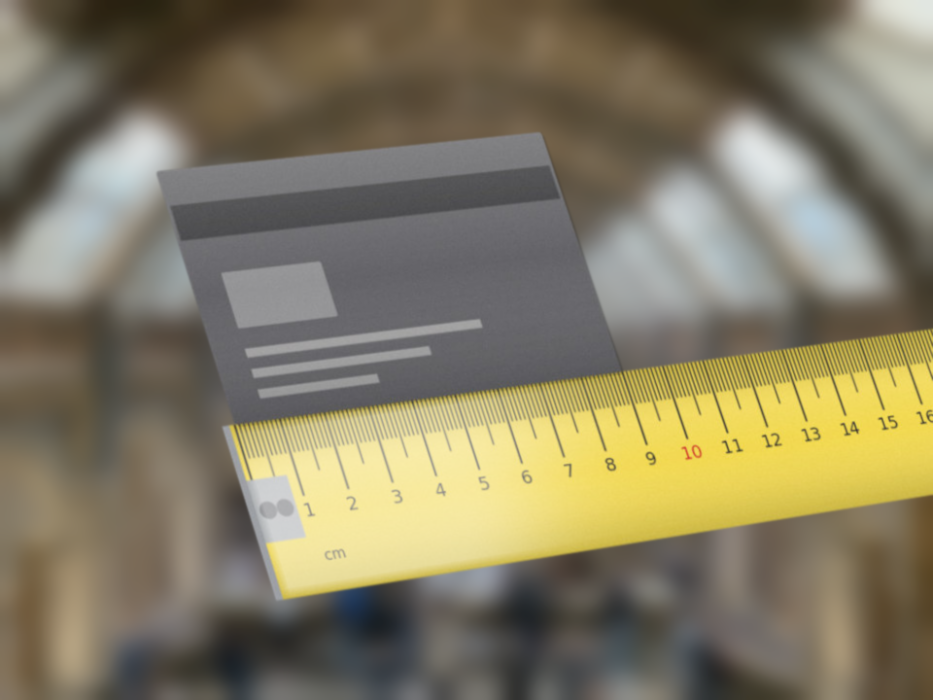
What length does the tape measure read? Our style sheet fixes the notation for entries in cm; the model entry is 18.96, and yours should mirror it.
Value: 9
